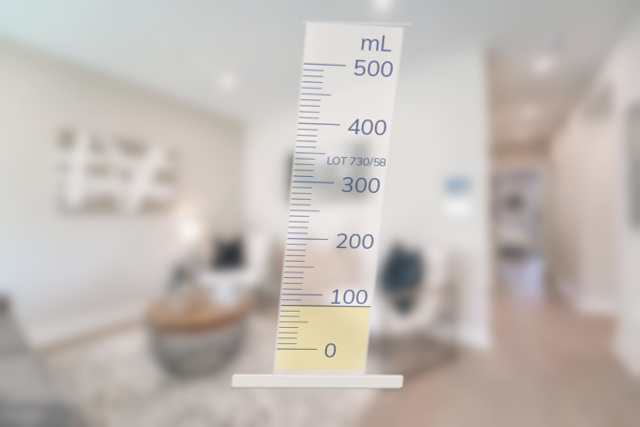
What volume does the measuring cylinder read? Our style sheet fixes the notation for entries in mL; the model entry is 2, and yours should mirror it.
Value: 80
